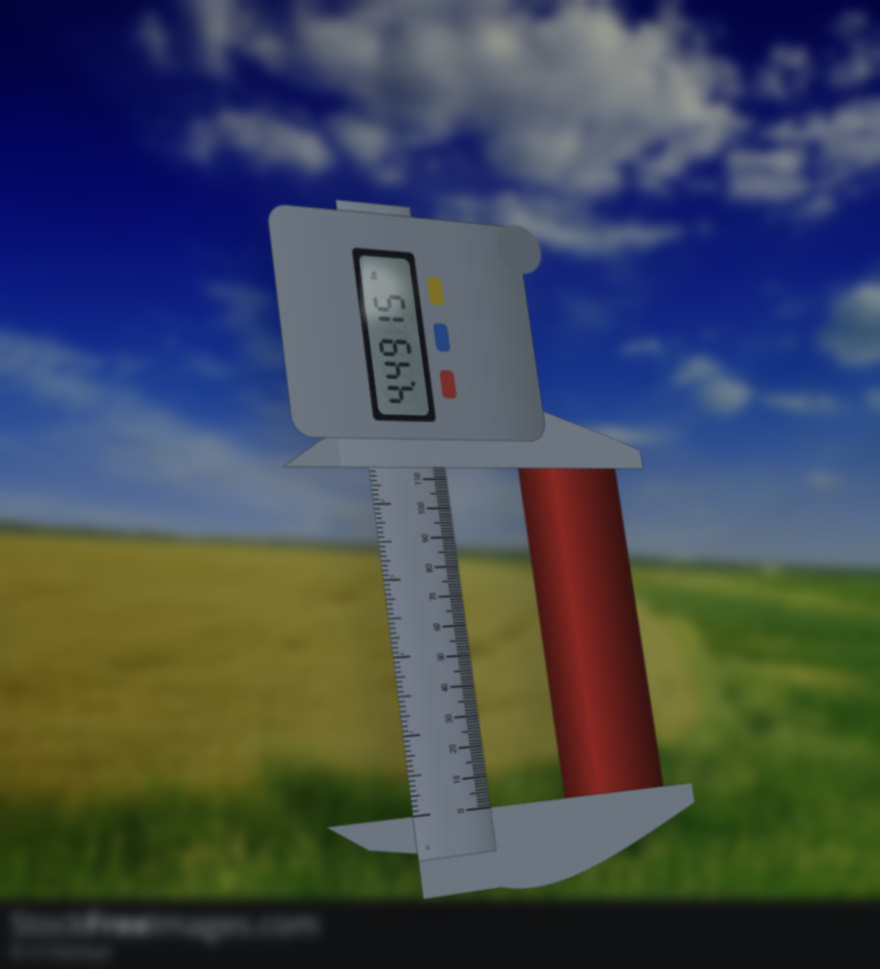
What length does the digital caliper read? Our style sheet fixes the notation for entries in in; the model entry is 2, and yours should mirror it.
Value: 4.4915
